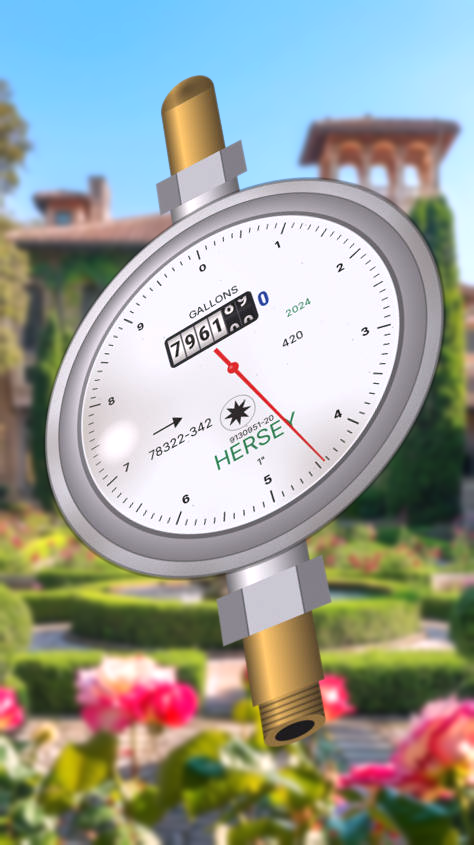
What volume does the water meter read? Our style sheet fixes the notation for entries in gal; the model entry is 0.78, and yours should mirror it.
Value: 7961894.4
